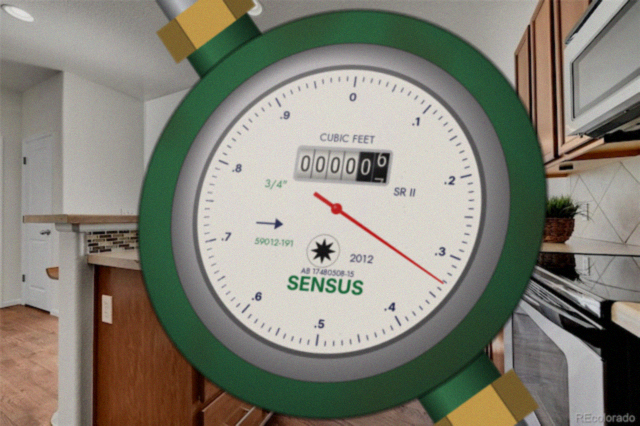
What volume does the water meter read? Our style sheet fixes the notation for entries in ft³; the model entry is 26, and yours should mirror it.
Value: 6.33
